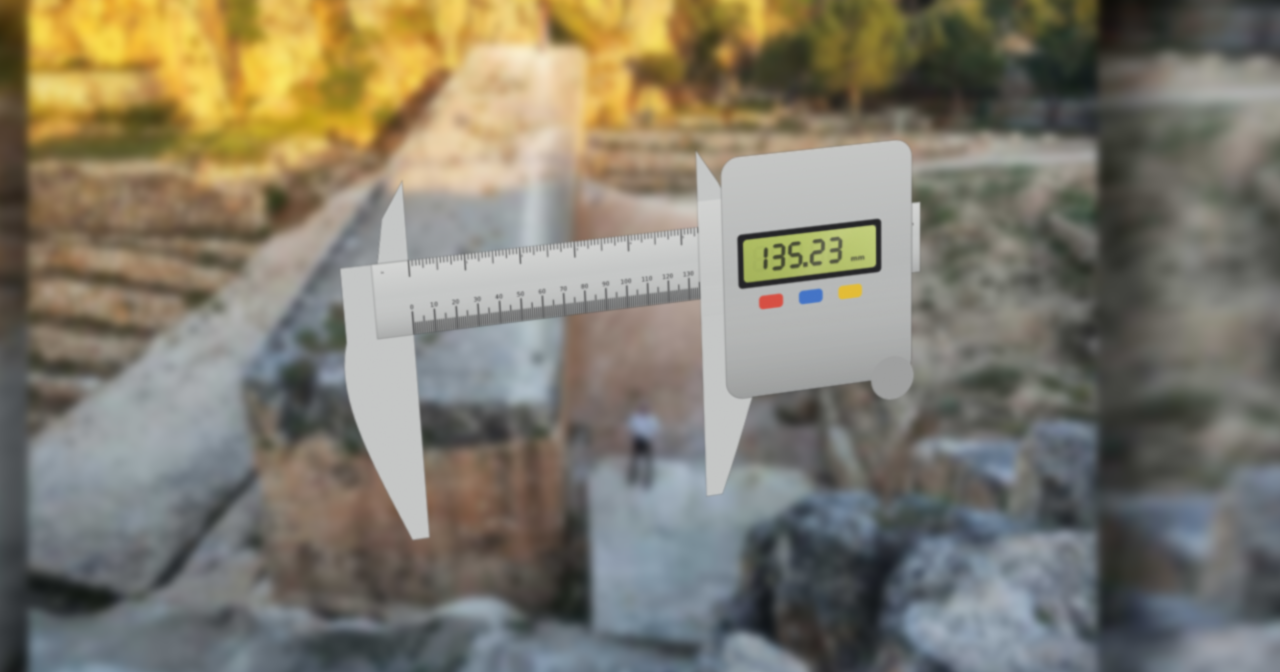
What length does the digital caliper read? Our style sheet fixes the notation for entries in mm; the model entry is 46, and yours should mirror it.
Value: 135.23
